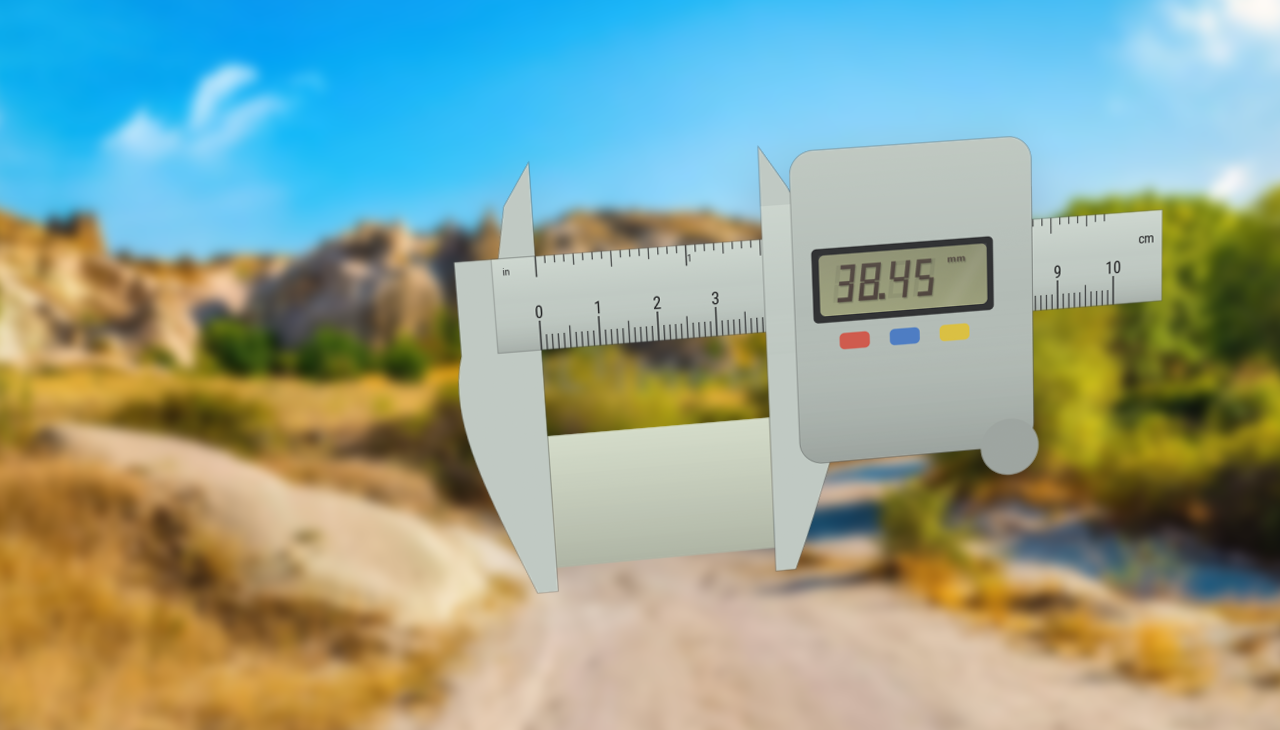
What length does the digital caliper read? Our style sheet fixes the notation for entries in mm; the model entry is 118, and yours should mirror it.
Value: 38.45
